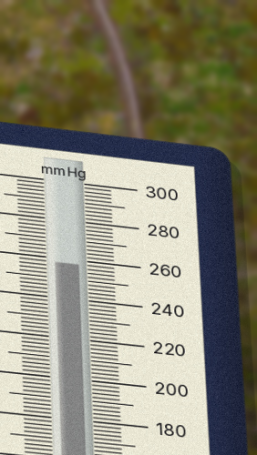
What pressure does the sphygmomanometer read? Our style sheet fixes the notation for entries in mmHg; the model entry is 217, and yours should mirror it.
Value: 258
